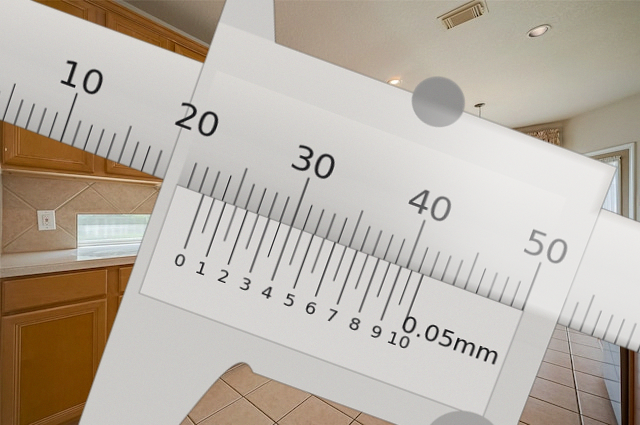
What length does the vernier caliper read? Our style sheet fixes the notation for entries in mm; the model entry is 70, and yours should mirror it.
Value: 22.4
